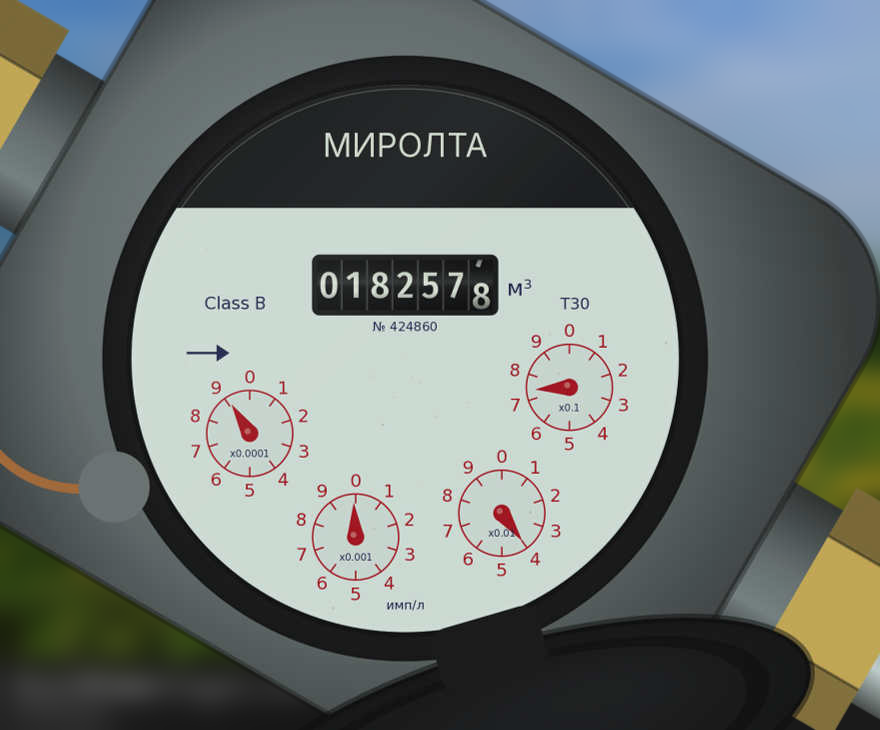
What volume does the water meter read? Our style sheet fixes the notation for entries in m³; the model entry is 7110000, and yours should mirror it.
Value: 182577.7399
